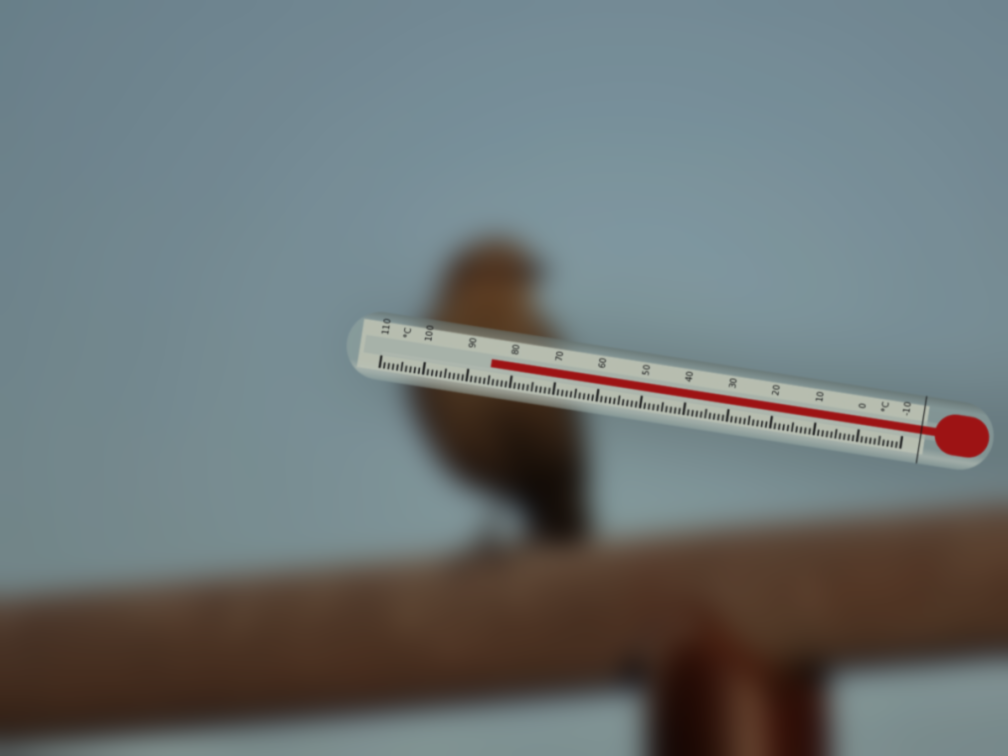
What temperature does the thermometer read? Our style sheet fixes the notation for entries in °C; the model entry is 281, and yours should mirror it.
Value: 85
